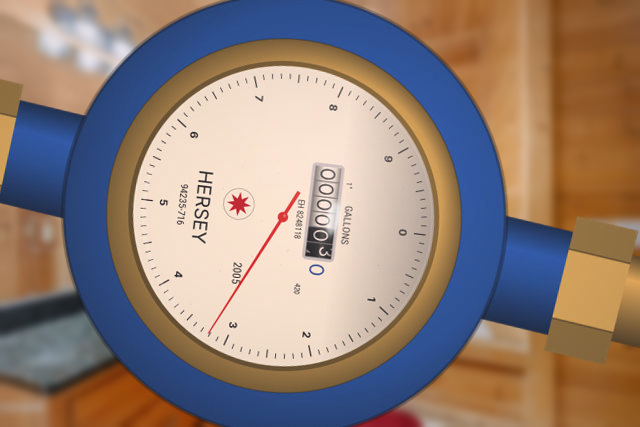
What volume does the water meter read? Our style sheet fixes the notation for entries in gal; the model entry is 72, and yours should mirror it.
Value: 33.2
